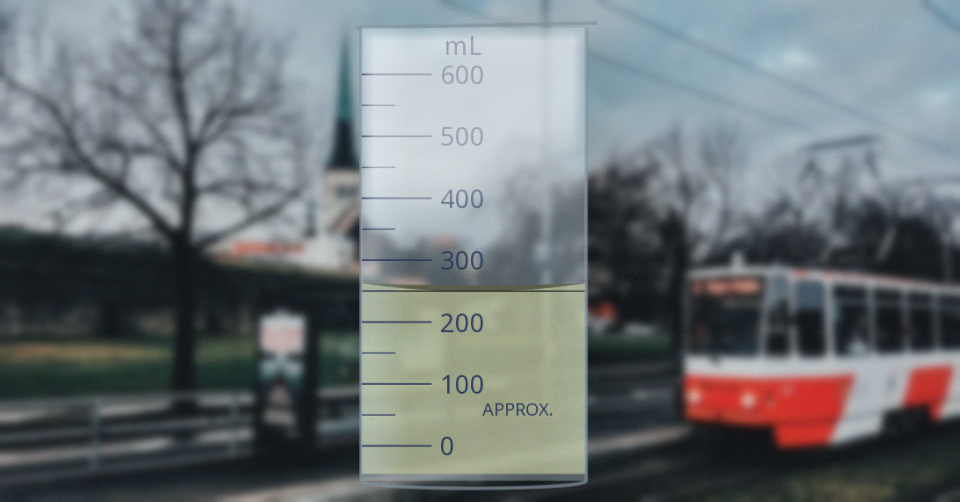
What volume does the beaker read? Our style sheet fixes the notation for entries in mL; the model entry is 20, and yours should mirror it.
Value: 250
